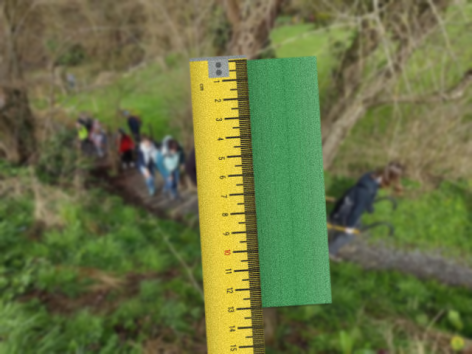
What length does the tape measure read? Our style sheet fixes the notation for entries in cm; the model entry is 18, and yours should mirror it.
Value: 13
